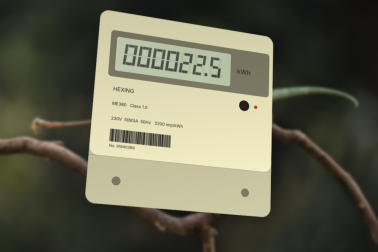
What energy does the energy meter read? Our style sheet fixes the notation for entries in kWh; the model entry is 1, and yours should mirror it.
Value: 22.5
